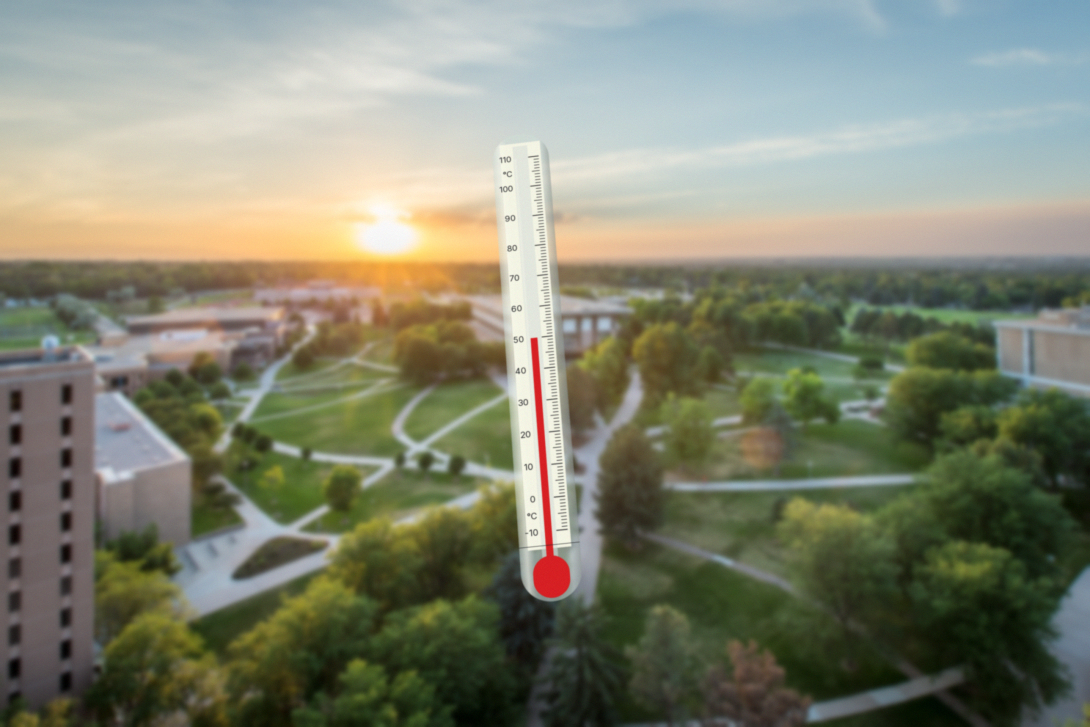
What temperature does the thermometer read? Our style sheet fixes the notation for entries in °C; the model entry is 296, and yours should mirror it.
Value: 50
